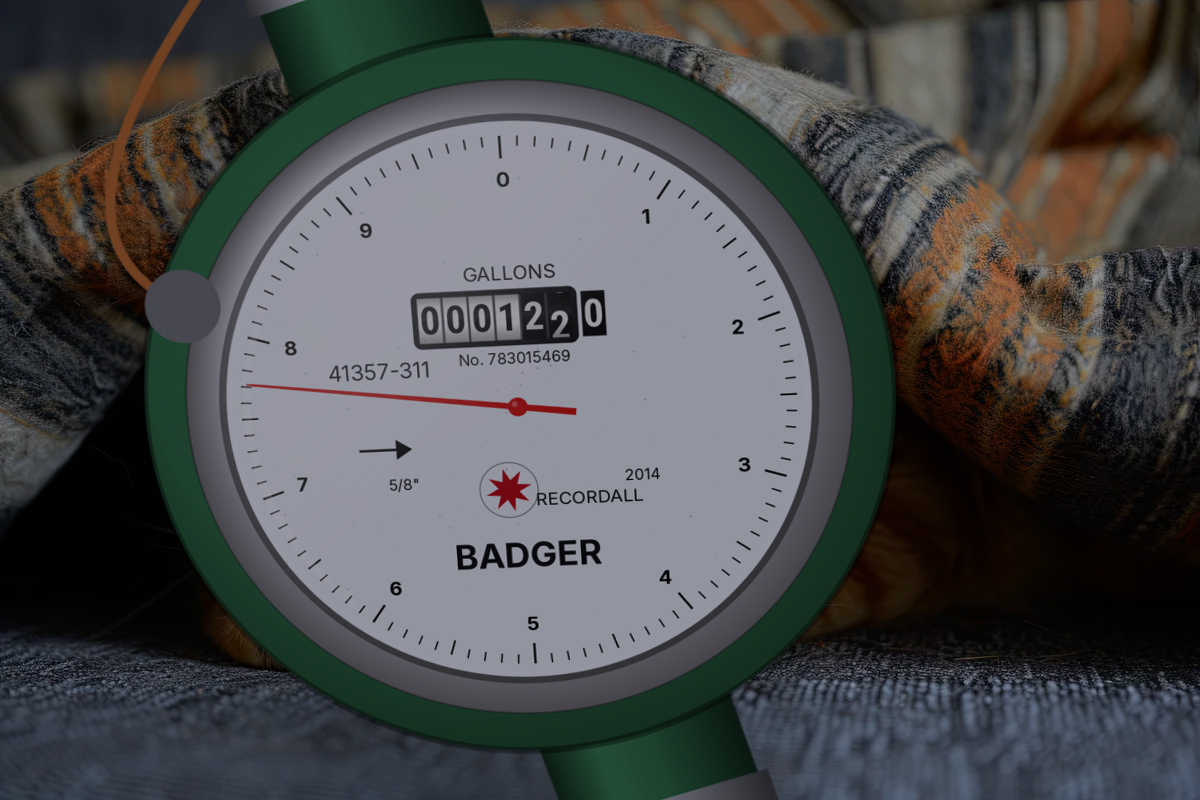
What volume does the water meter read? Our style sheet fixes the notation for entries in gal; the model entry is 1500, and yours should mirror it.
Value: 1217.7
